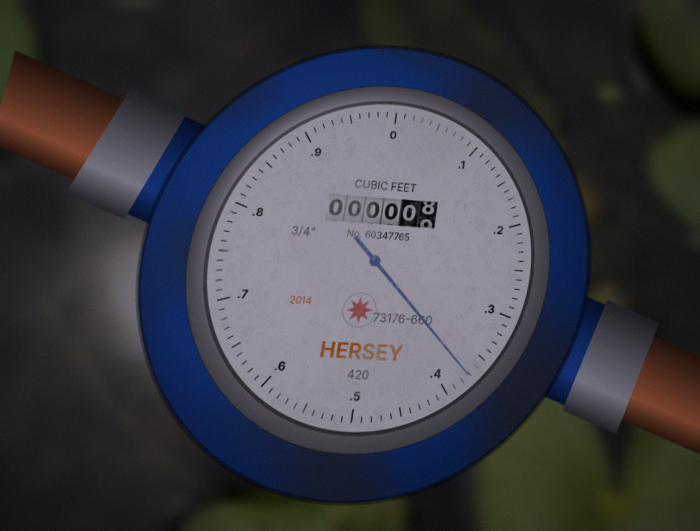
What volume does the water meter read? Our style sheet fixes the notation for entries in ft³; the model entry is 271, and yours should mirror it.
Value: 8.37
